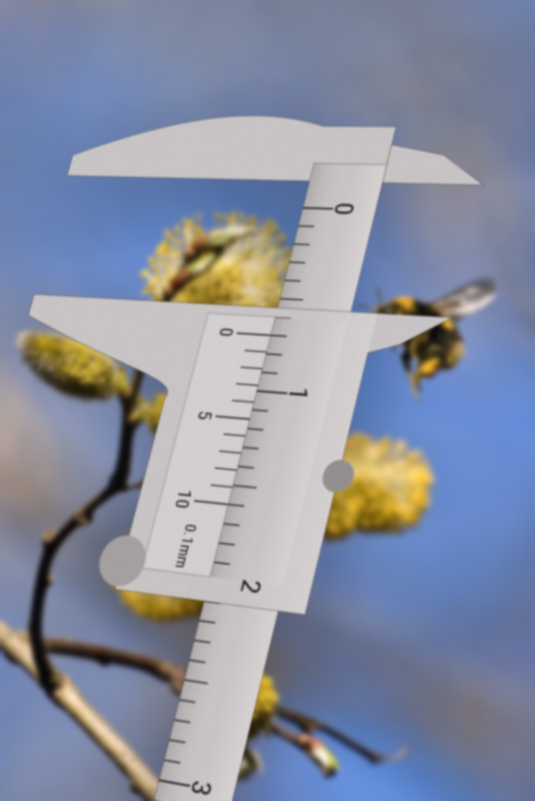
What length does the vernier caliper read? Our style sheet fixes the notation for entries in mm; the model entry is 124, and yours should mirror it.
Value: 7.0
